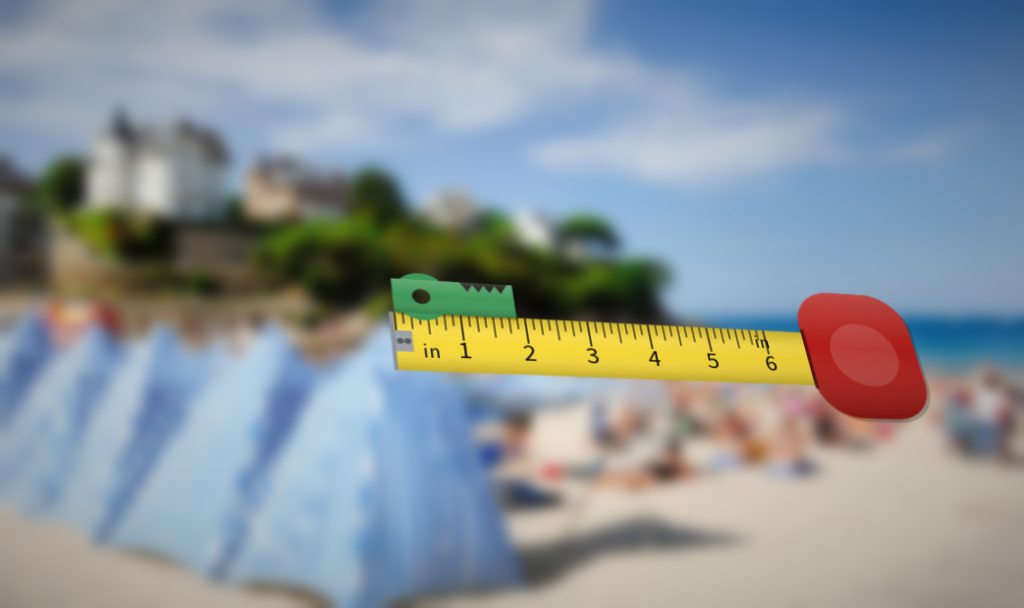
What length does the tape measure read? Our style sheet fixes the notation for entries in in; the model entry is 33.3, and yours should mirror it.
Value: 1.875
